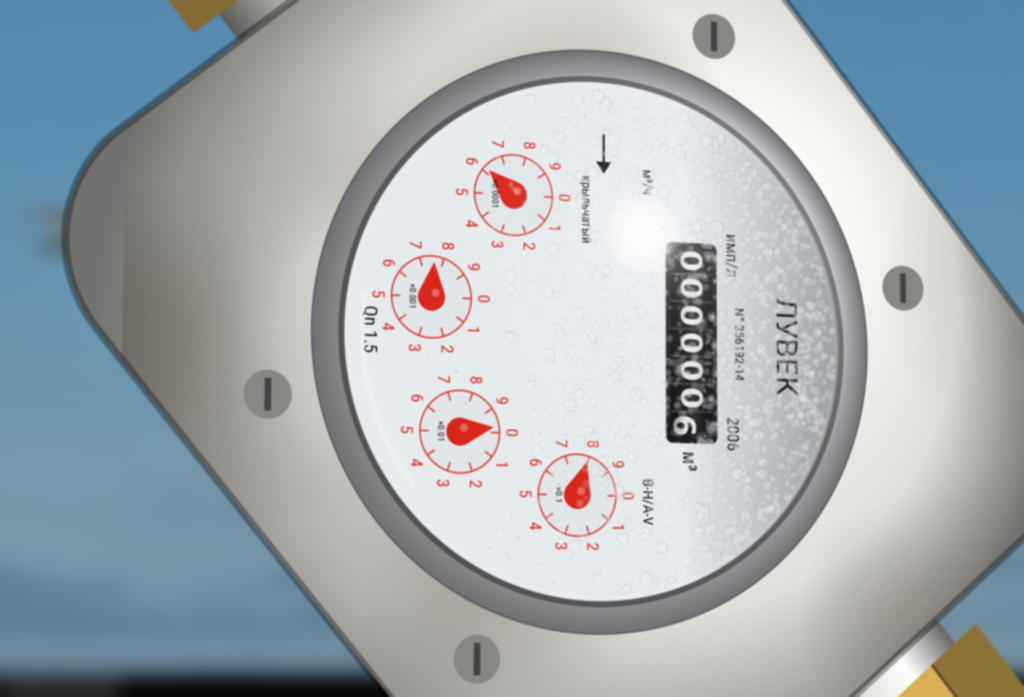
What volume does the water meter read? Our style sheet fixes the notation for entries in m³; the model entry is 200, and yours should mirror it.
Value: 5.7976
